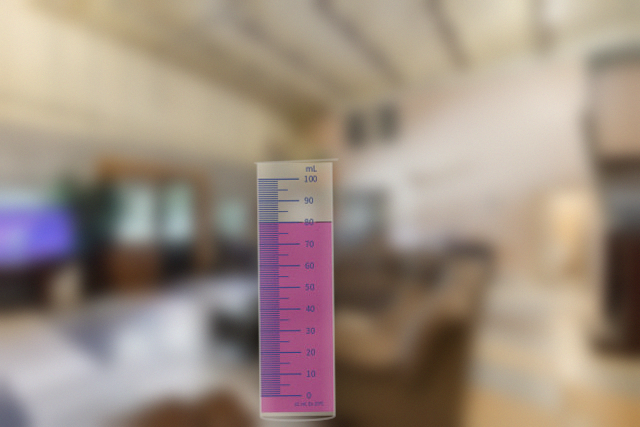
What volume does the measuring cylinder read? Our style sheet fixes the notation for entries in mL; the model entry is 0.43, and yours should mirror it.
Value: 80
